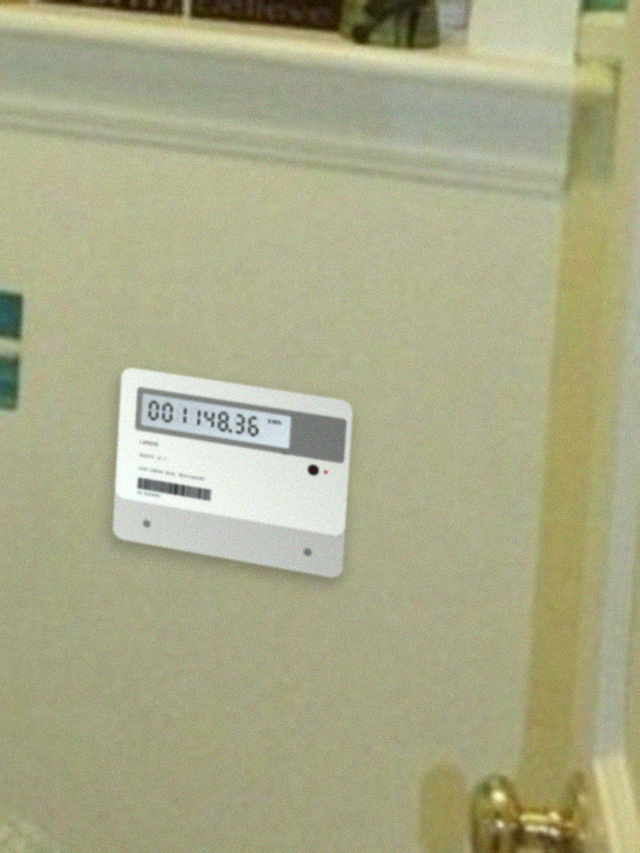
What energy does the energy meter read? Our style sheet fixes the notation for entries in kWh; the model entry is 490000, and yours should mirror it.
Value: 1148.36
